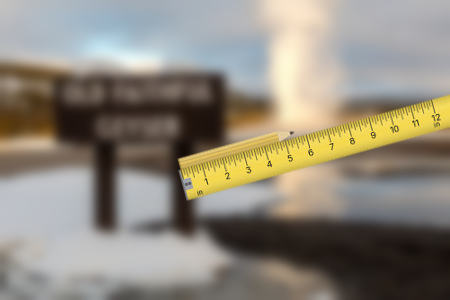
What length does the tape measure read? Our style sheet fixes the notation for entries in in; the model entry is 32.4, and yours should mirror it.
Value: 5.5
